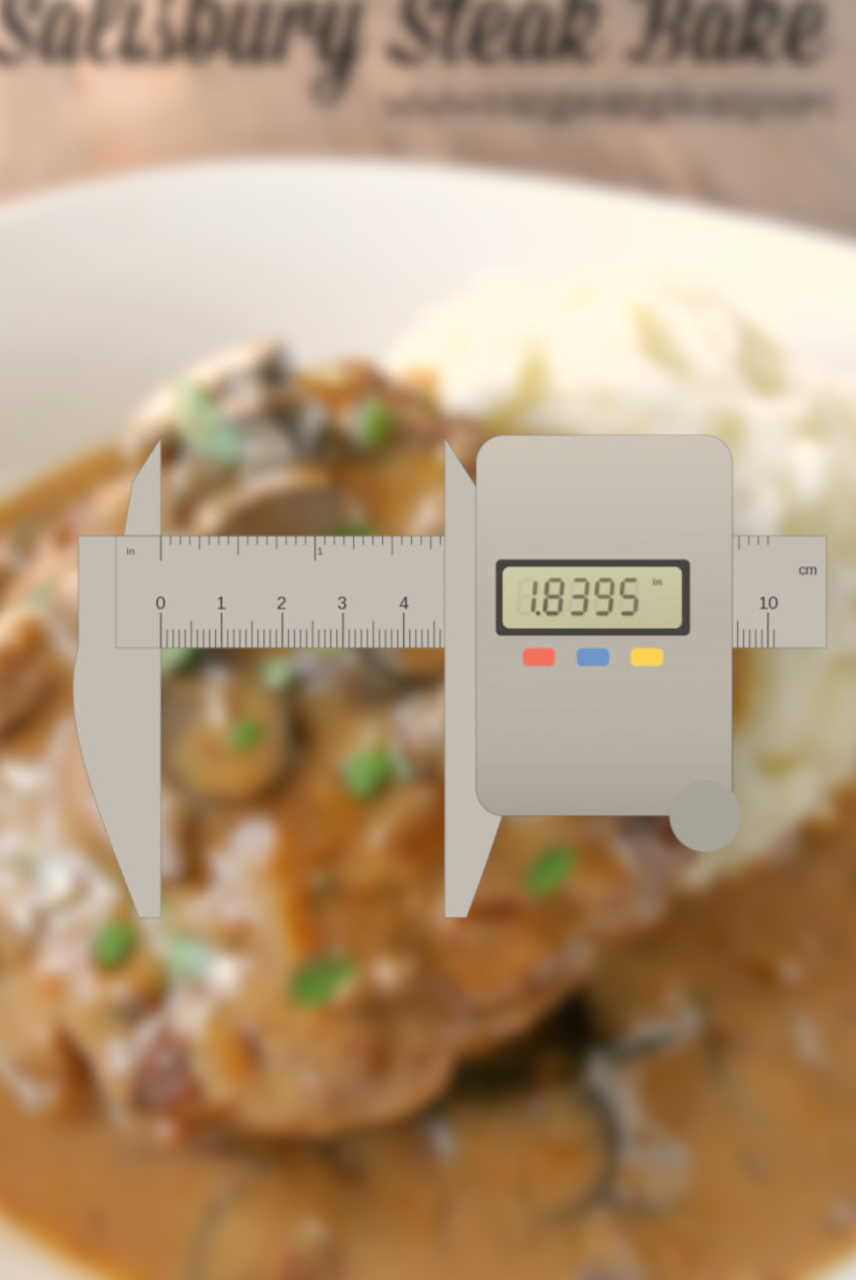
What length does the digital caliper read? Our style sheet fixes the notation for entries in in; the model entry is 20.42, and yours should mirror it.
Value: 1.8395
